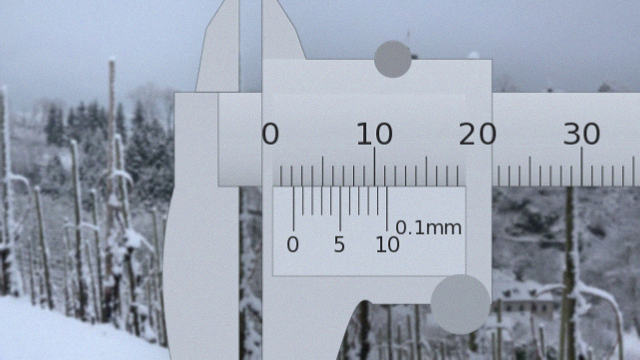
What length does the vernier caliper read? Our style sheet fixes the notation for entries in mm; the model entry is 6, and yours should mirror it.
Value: 2.2
